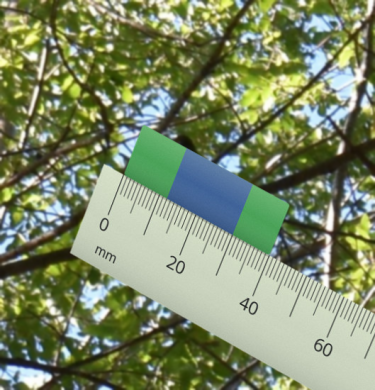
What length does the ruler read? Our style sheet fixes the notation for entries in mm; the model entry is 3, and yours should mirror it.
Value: 40
